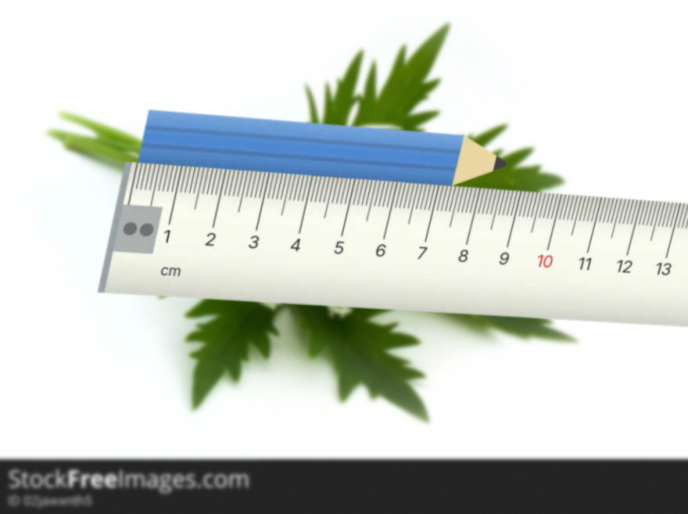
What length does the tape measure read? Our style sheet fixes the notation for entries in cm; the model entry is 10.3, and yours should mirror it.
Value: 8.5
